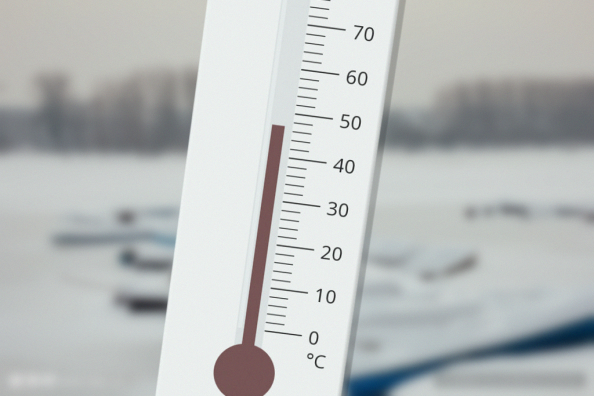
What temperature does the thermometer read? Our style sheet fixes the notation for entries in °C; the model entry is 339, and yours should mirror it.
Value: 47
